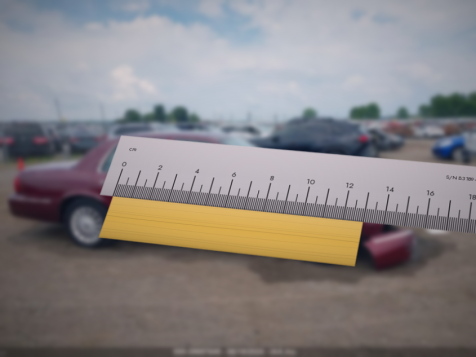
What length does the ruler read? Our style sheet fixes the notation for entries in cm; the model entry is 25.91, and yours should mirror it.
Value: 13
